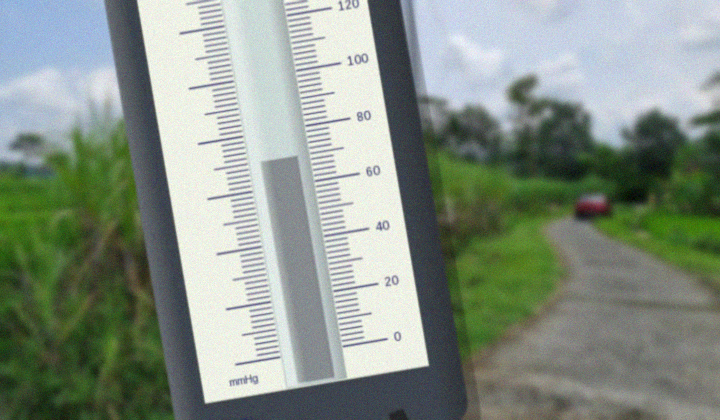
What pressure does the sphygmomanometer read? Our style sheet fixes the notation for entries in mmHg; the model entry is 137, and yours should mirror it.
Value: 70
